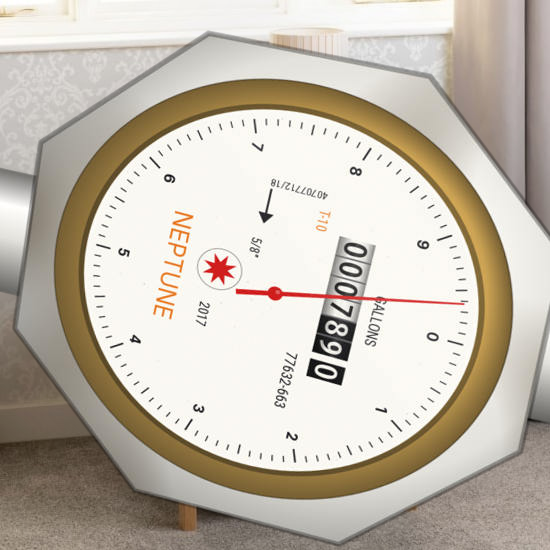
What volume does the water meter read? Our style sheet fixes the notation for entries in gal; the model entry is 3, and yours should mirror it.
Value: 7889.6
